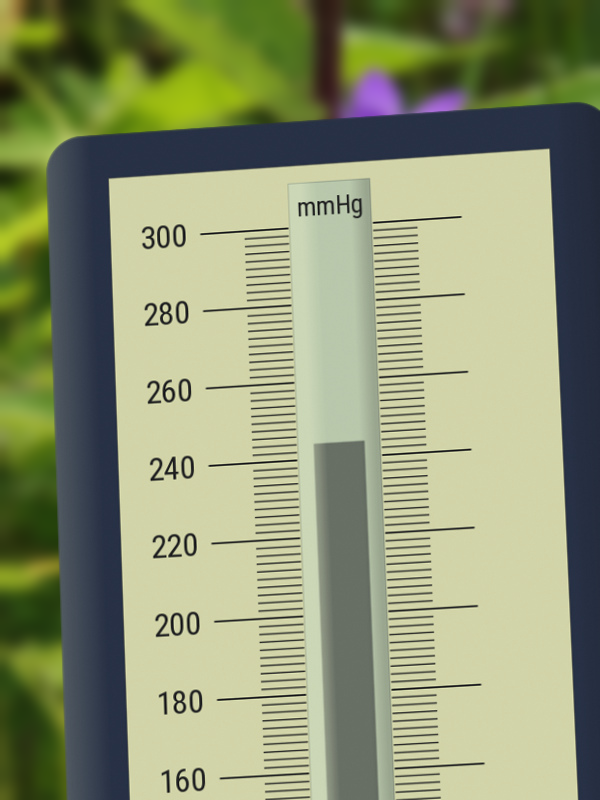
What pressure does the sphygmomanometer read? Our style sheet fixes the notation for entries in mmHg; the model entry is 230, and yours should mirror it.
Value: 244
